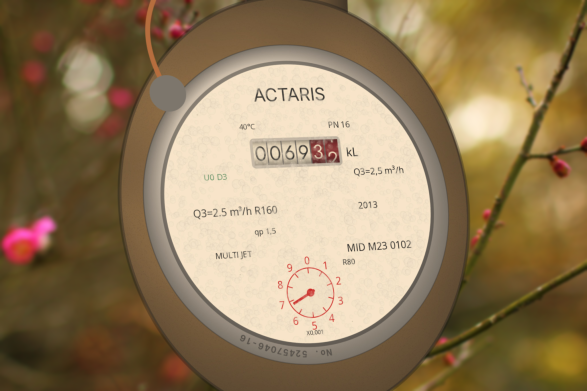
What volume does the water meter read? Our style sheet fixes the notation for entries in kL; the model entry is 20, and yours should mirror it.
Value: 69.316
